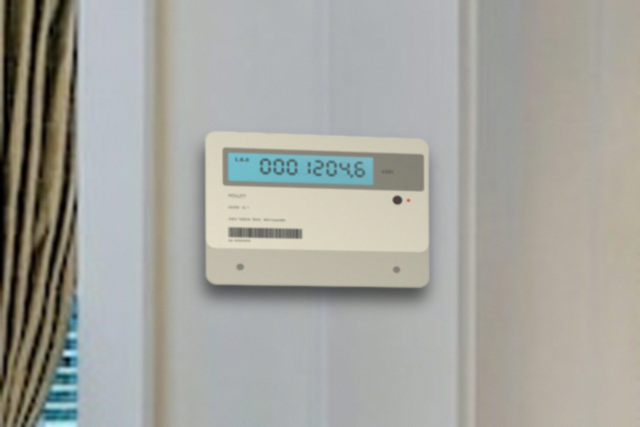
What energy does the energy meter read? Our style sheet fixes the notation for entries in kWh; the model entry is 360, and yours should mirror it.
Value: 1204.6
